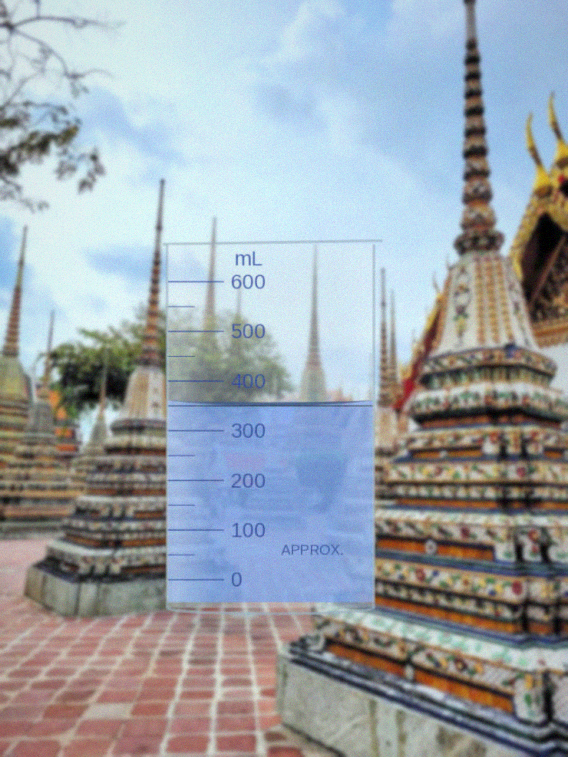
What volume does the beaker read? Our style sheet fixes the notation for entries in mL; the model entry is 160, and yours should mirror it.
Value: 350
